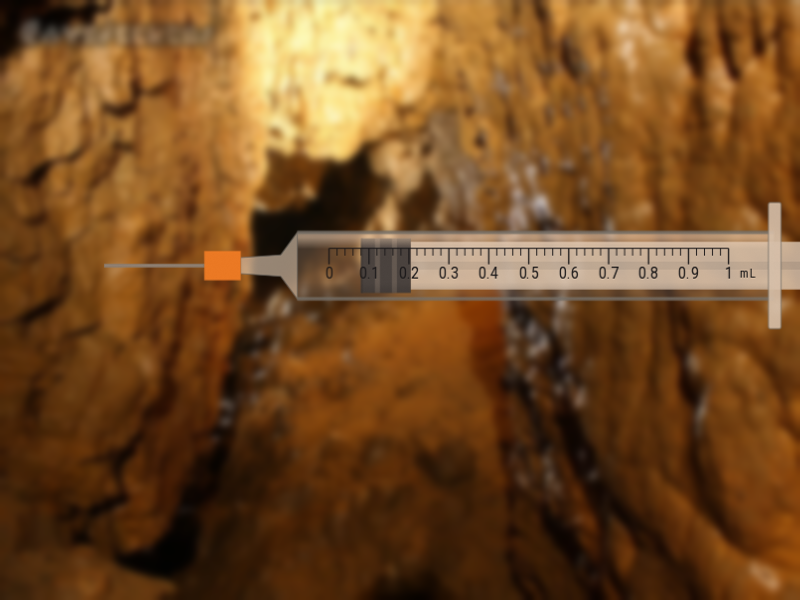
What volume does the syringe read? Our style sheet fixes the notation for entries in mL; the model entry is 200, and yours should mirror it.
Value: 0.08
